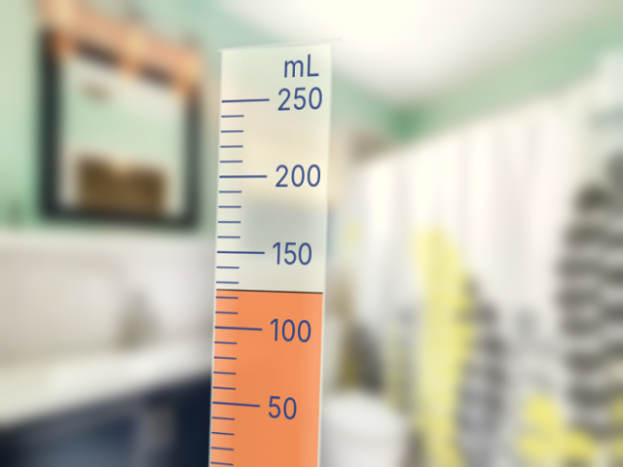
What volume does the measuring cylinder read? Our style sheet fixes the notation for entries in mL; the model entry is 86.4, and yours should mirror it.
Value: 125
